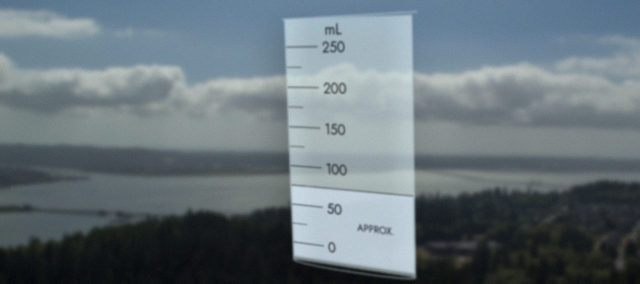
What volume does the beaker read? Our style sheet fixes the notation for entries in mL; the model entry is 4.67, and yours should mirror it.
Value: 75
